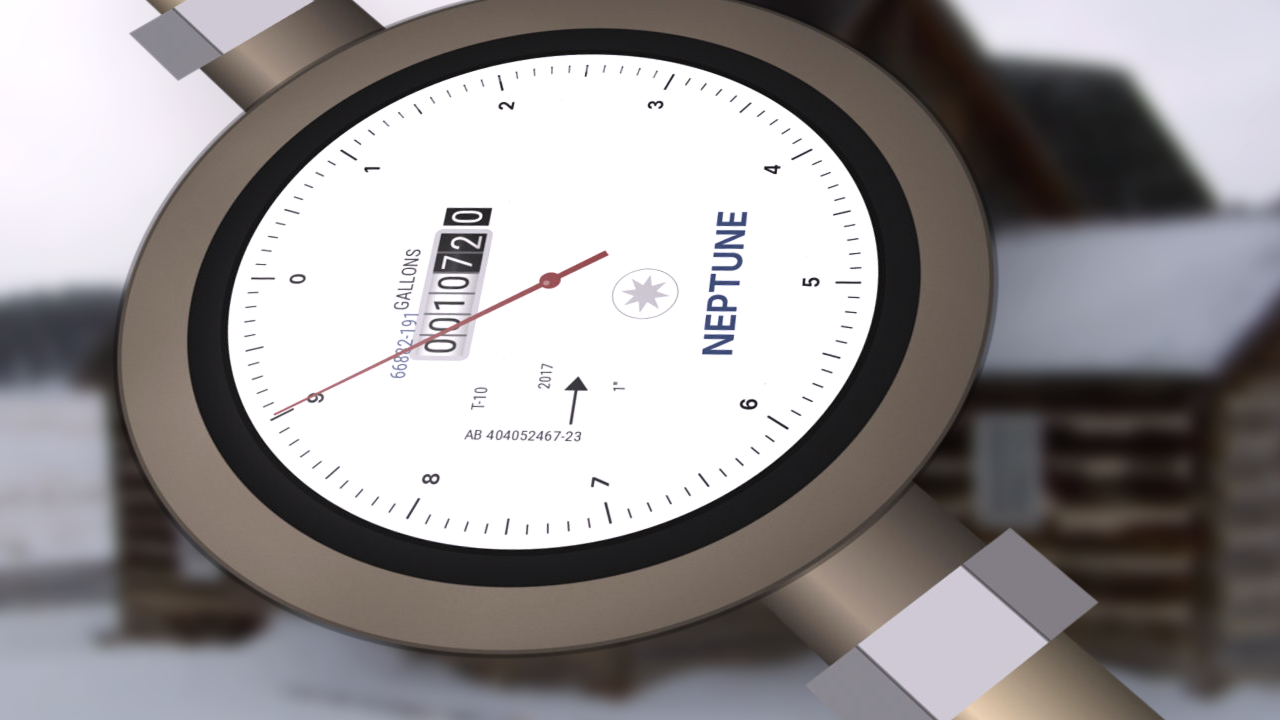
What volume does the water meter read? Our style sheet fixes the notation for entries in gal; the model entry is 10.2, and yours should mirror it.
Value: 10719.0
